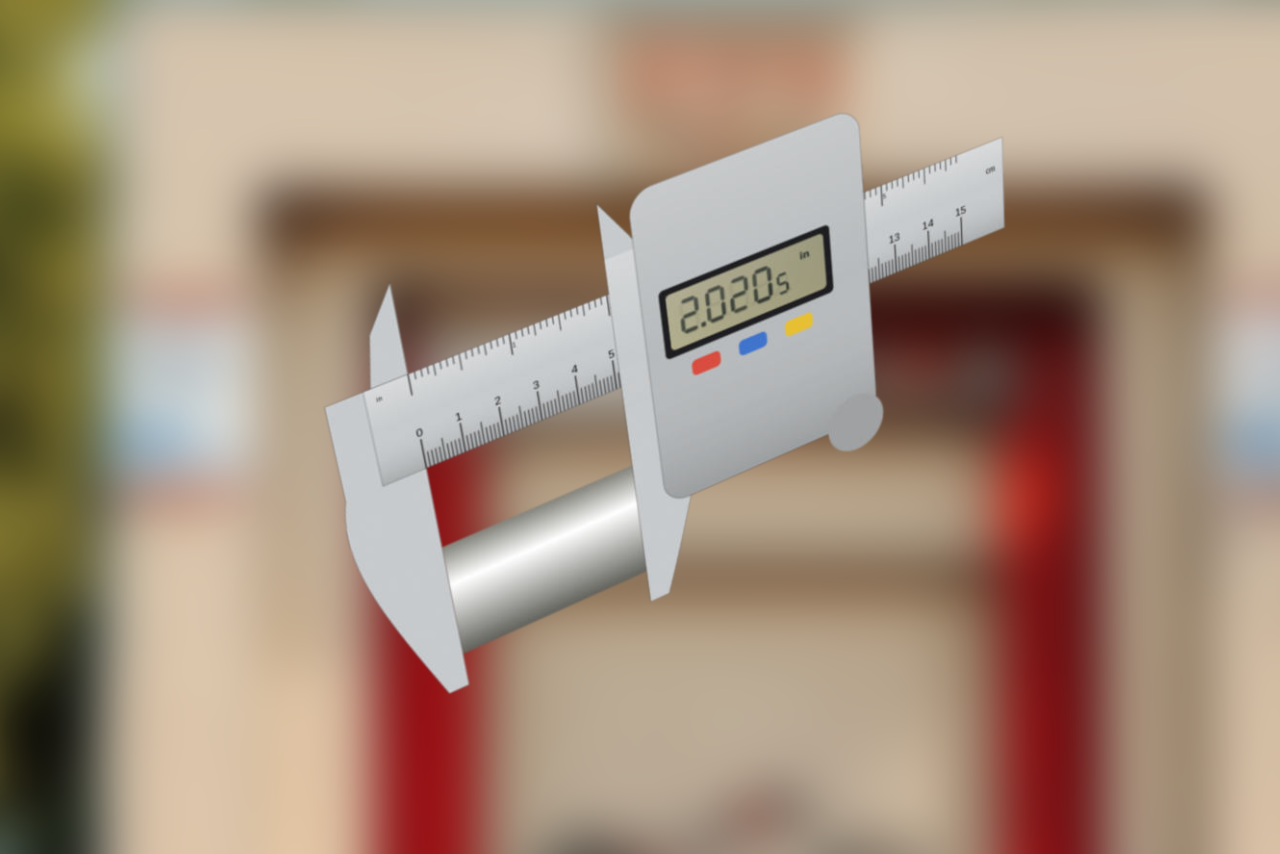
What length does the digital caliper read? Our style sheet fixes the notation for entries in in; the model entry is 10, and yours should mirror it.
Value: 2.0205
